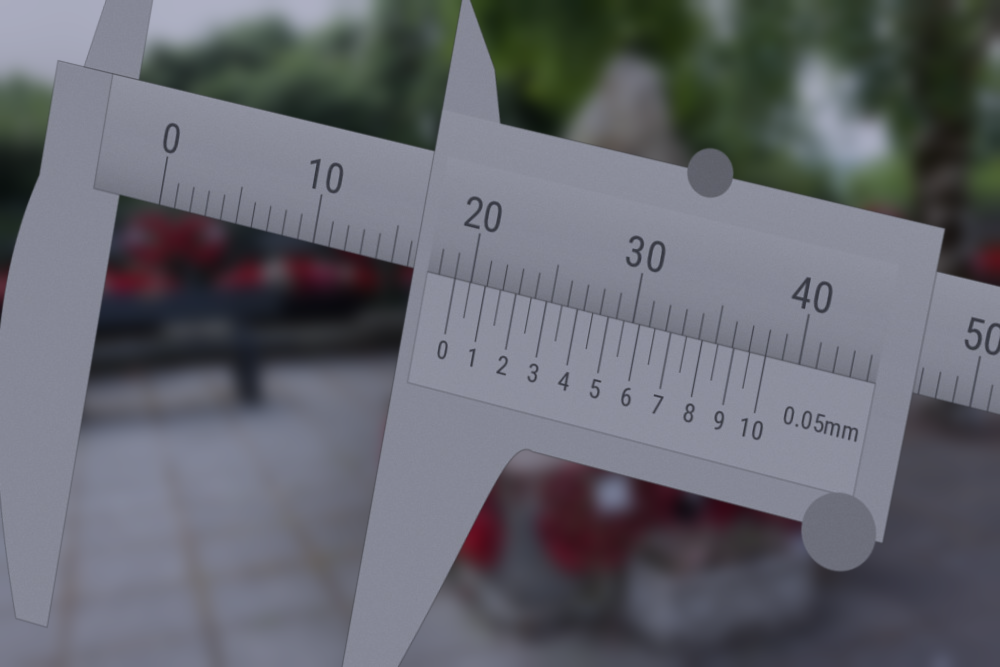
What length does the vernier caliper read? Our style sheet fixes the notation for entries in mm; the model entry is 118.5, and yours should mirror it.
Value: 19.0
